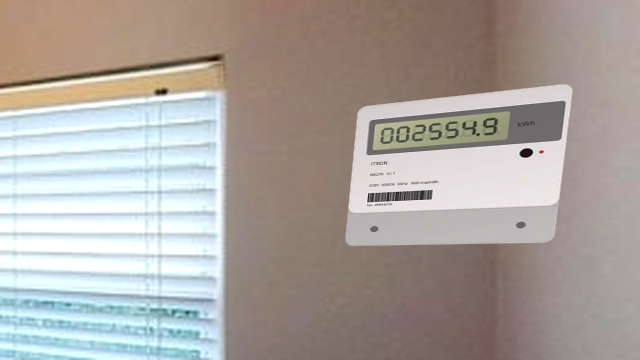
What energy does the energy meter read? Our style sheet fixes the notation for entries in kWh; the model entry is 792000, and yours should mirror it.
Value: 2554.9
